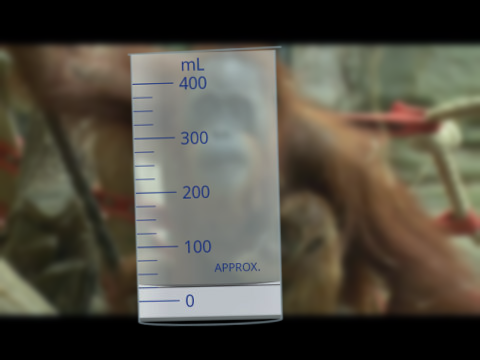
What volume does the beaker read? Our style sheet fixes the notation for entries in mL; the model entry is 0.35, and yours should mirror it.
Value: 25
